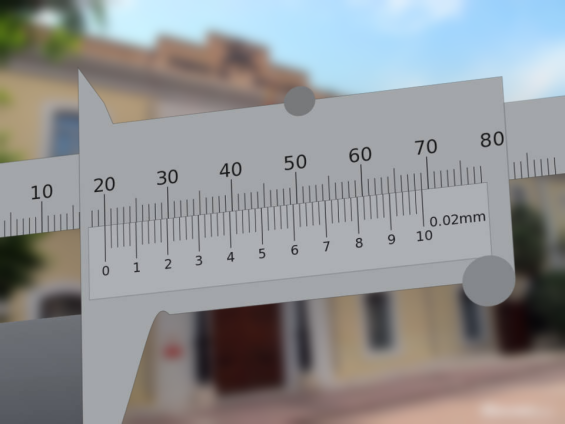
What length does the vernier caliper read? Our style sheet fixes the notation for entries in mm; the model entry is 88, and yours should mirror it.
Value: 20.0
